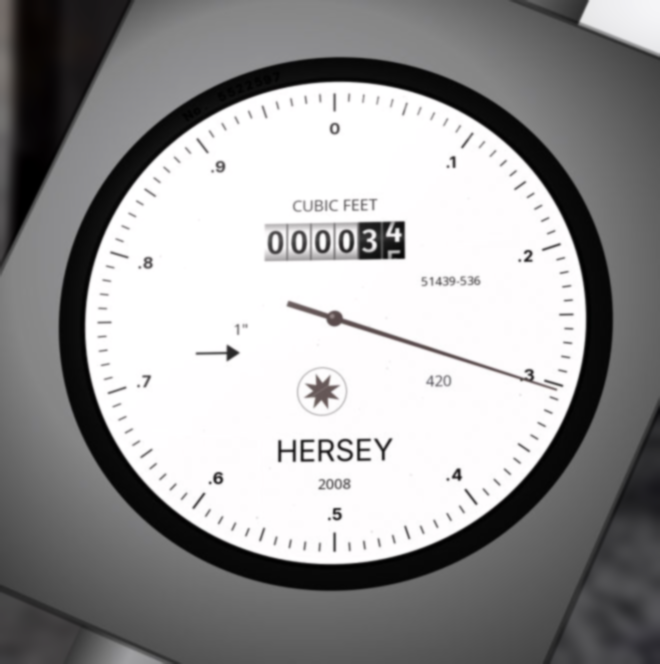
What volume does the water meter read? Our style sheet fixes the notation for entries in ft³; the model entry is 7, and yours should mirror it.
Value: 34.30
